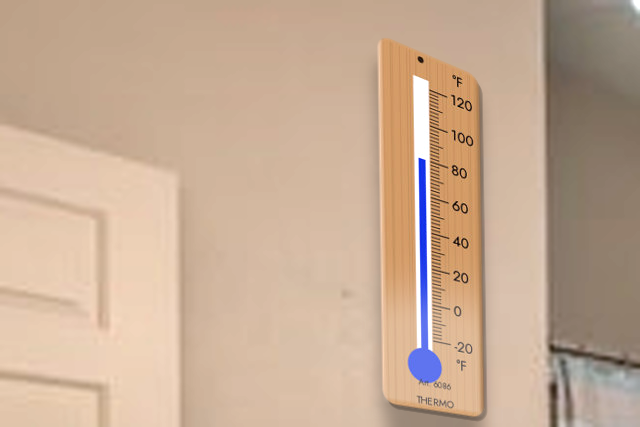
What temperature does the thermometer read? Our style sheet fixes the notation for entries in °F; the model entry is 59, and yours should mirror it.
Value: 80
